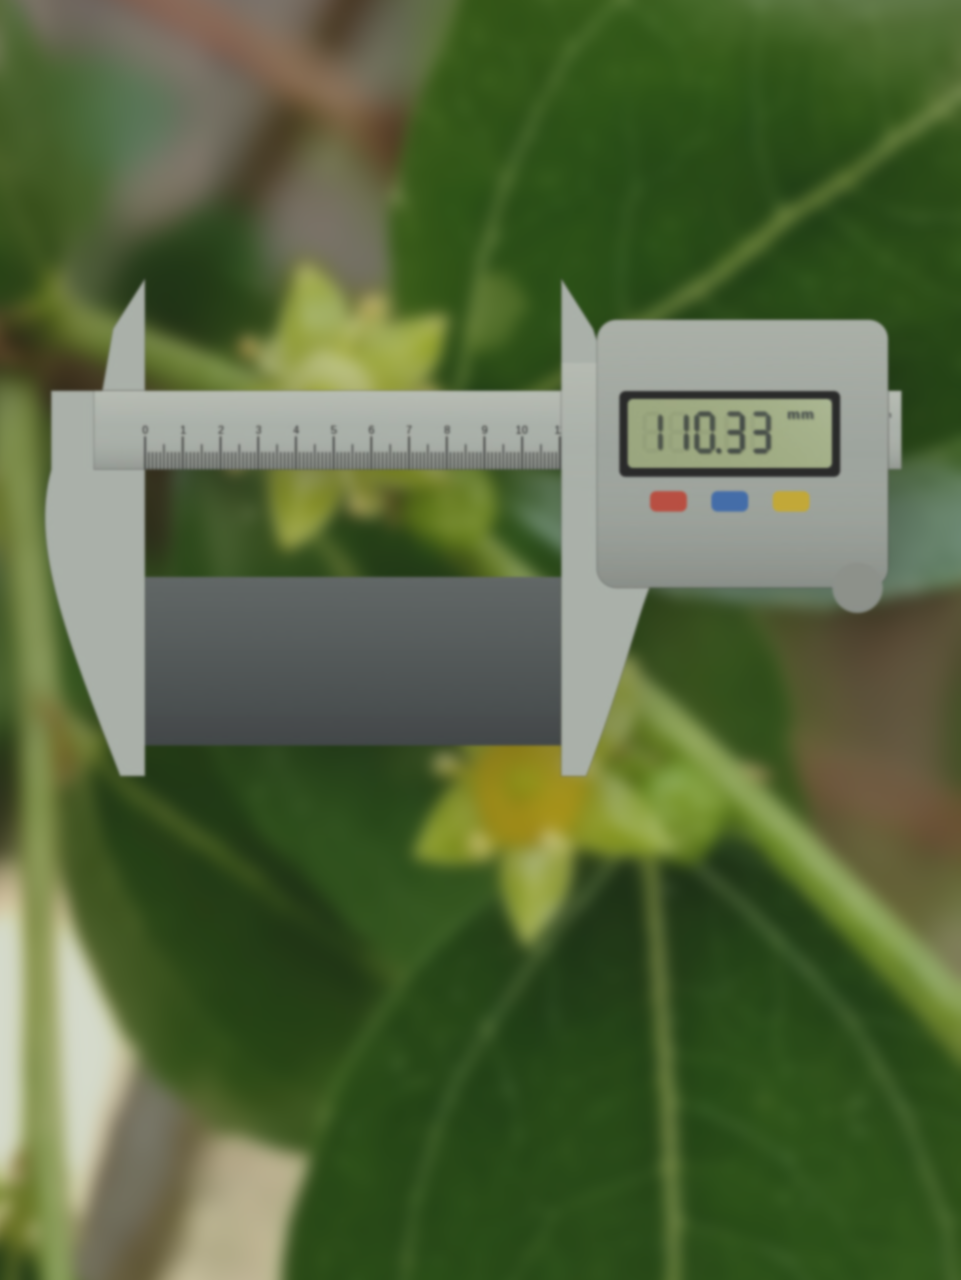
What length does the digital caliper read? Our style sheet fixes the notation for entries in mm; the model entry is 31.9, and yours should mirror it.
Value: 110.33
